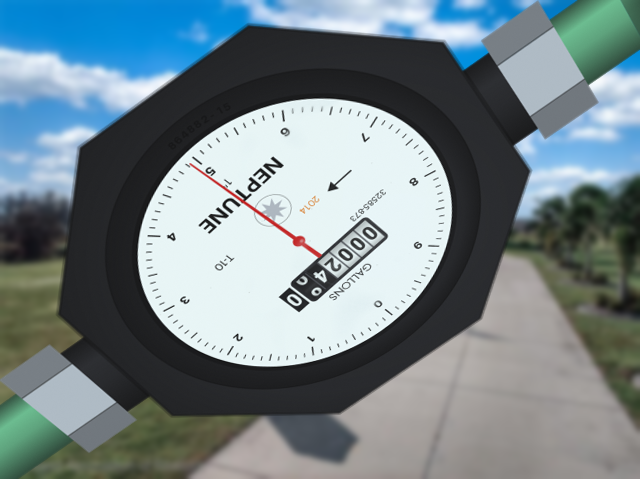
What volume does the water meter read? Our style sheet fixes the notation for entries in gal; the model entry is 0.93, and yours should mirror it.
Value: 2484.9
